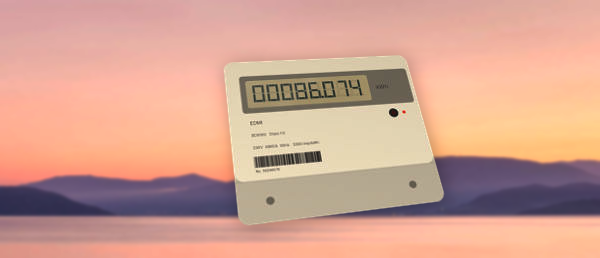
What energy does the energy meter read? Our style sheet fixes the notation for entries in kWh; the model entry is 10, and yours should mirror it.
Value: 86.074
